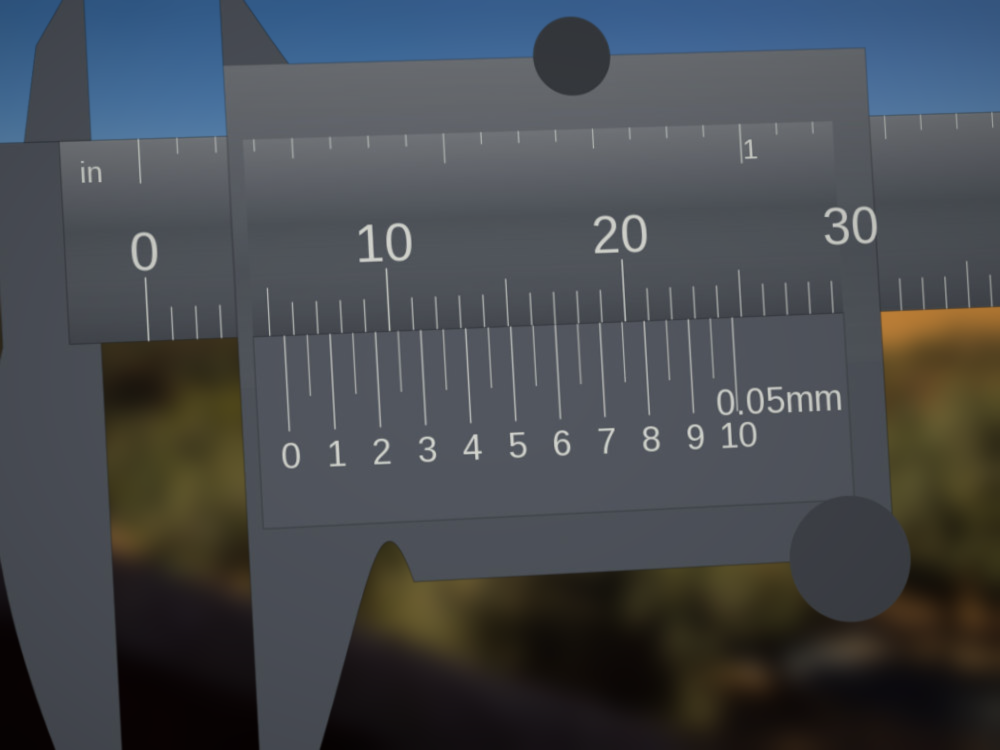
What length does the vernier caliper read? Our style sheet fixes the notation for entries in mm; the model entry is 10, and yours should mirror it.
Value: 5.6
